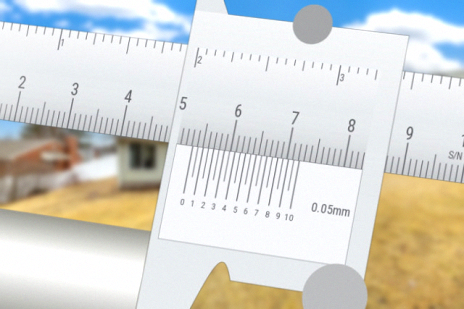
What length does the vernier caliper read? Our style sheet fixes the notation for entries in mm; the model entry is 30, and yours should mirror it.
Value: 53.2
